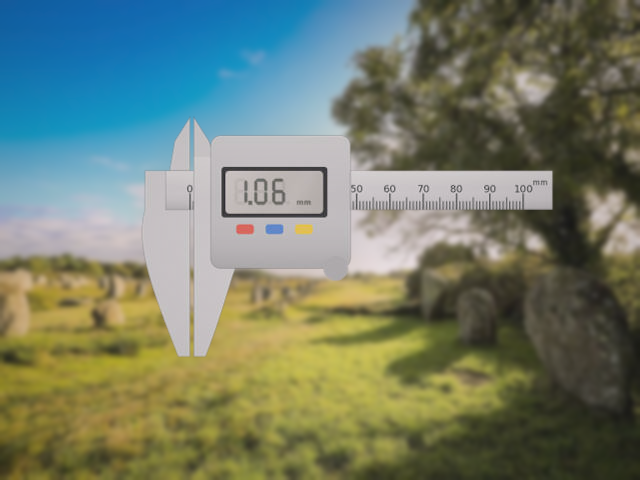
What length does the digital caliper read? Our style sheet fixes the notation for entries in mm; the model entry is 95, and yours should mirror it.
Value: 1.06
